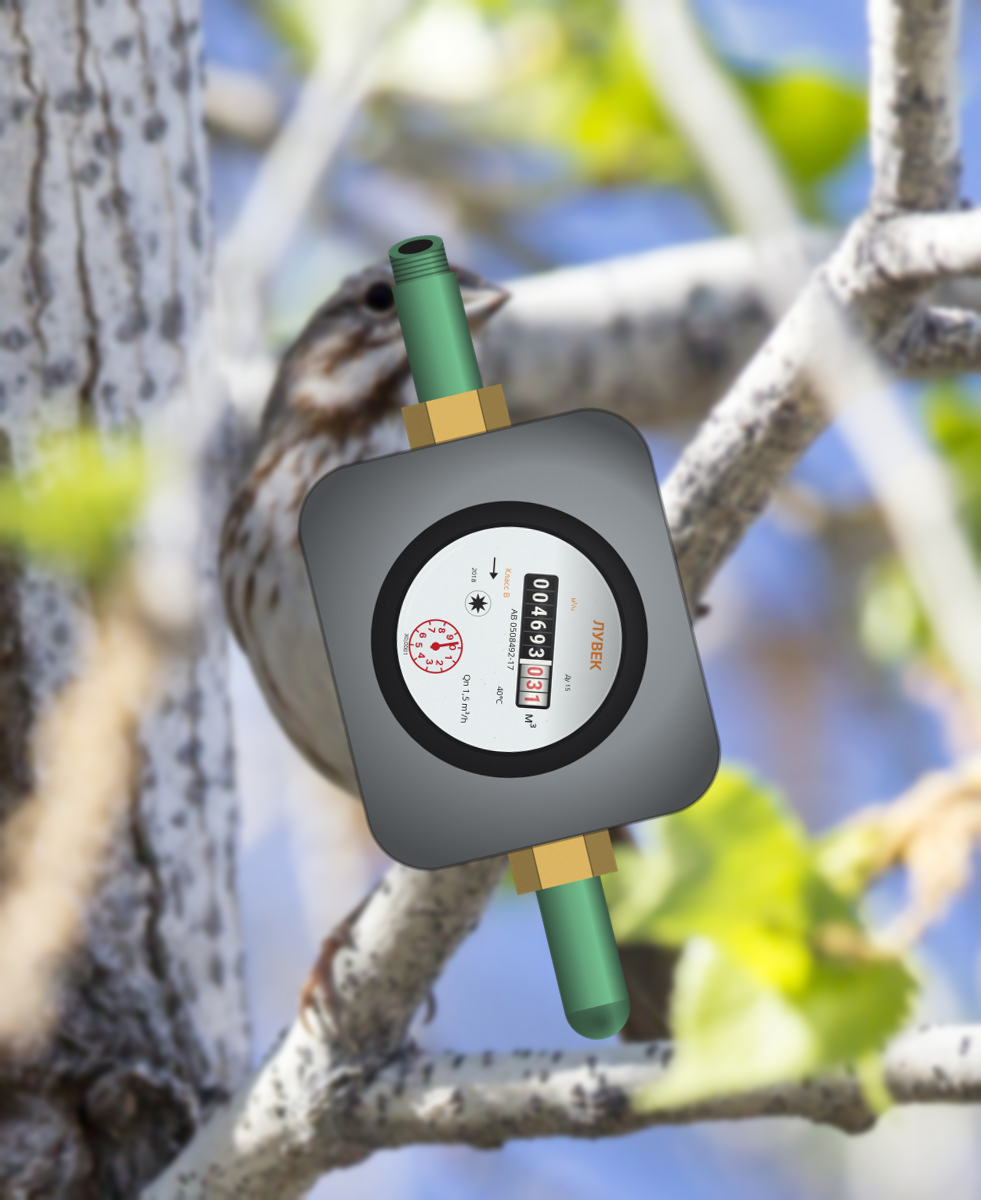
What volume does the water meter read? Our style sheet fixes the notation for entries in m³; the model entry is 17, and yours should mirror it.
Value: 4693.0309
